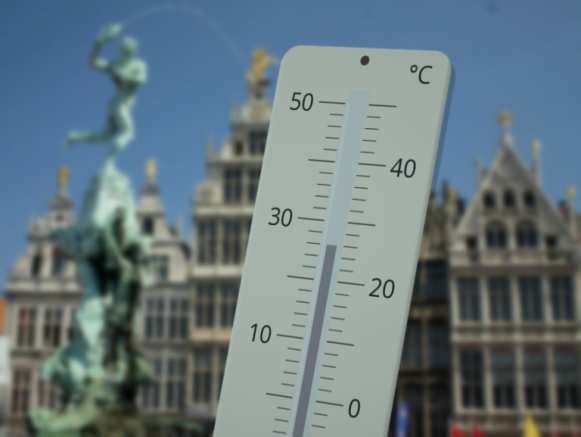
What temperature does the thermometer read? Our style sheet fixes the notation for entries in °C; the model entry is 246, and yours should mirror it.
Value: 26
